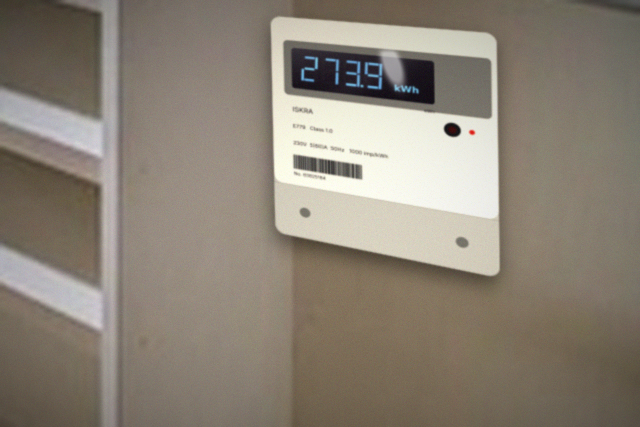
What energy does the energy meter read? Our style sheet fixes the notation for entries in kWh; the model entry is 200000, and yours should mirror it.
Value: 273.9
